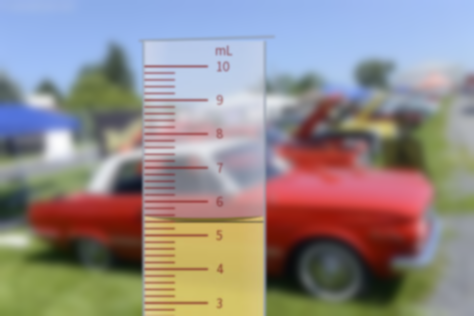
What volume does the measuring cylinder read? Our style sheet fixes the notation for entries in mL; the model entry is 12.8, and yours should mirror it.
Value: 5.4
